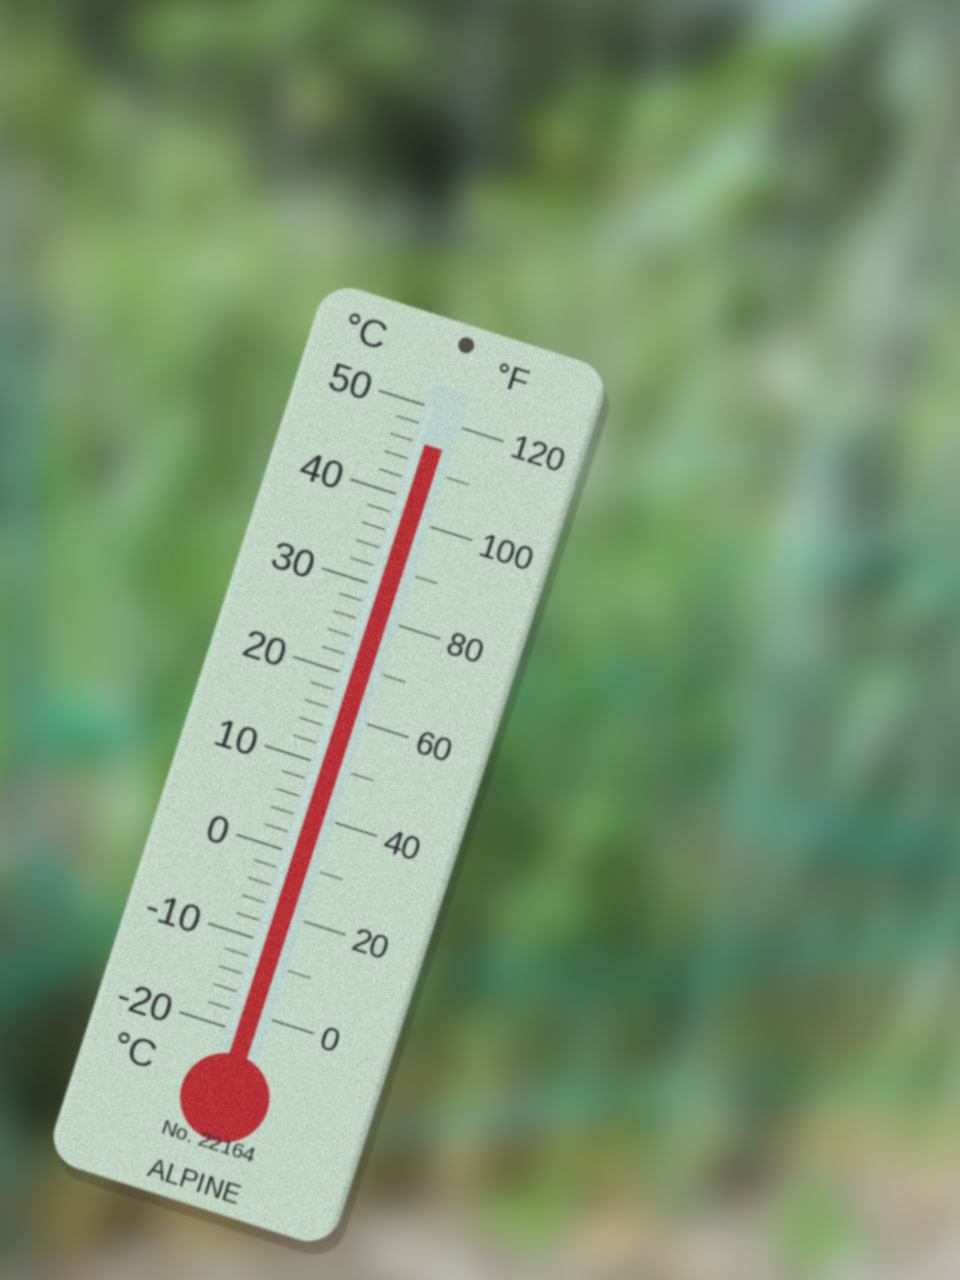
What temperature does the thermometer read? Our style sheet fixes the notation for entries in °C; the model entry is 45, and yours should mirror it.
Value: 46
